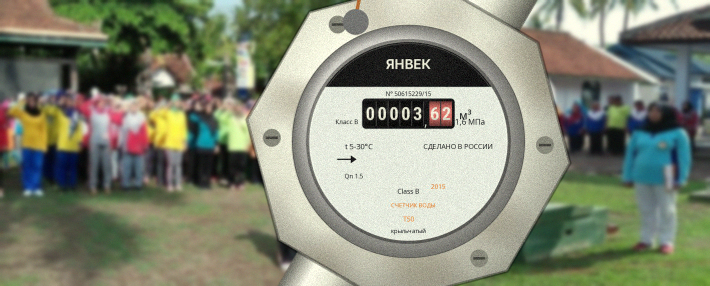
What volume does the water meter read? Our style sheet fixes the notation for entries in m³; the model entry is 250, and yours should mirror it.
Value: 3.62
